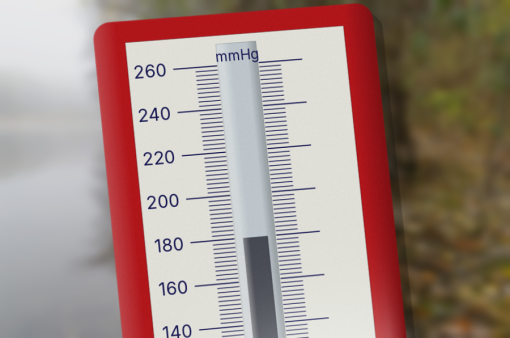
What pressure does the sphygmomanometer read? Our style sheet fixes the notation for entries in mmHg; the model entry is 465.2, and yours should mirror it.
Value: 180
